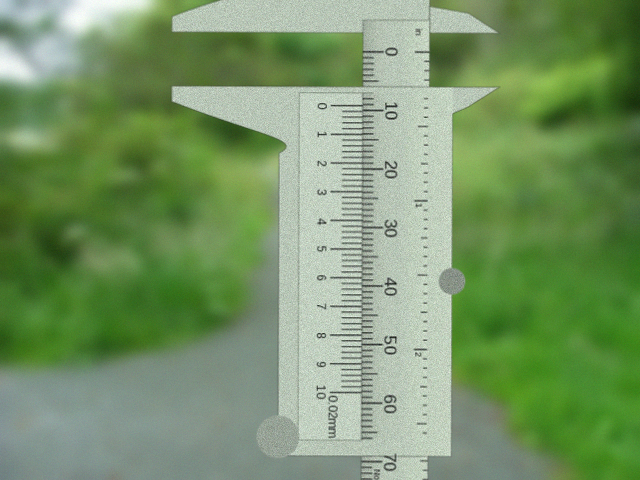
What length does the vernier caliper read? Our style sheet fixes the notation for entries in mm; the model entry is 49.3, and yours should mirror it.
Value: 9.2
